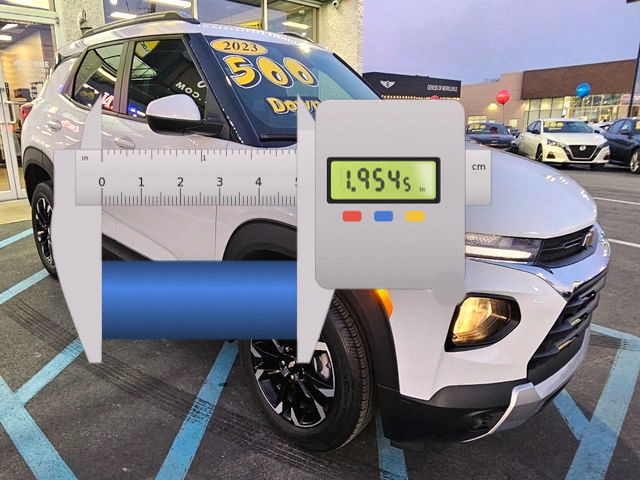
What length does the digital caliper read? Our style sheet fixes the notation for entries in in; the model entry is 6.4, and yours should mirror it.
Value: 1.9545
